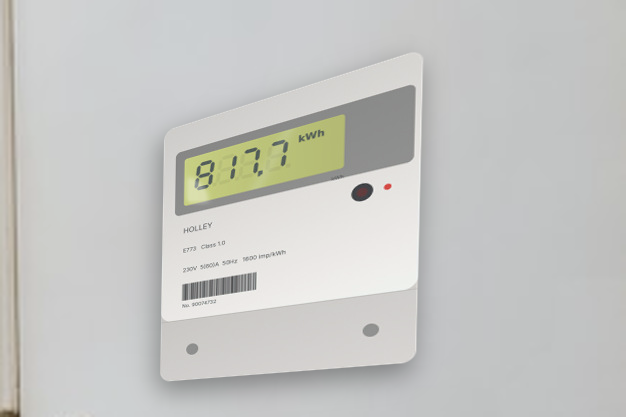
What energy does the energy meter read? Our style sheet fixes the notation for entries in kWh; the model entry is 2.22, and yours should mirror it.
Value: 817.7
